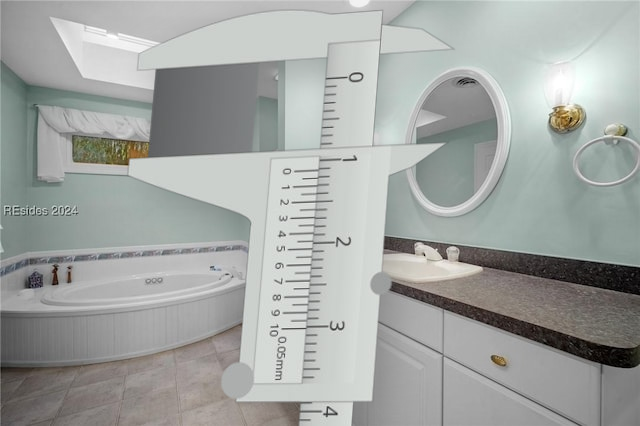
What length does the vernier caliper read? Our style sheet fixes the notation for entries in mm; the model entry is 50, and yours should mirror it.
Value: 11.2
